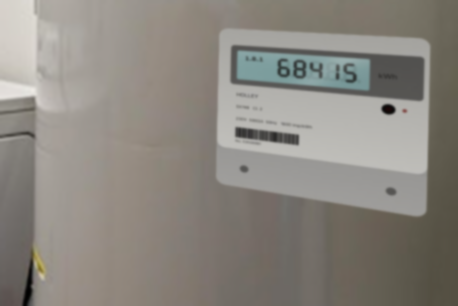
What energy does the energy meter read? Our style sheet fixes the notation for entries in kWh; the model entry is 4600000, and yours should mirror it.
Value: 68415
